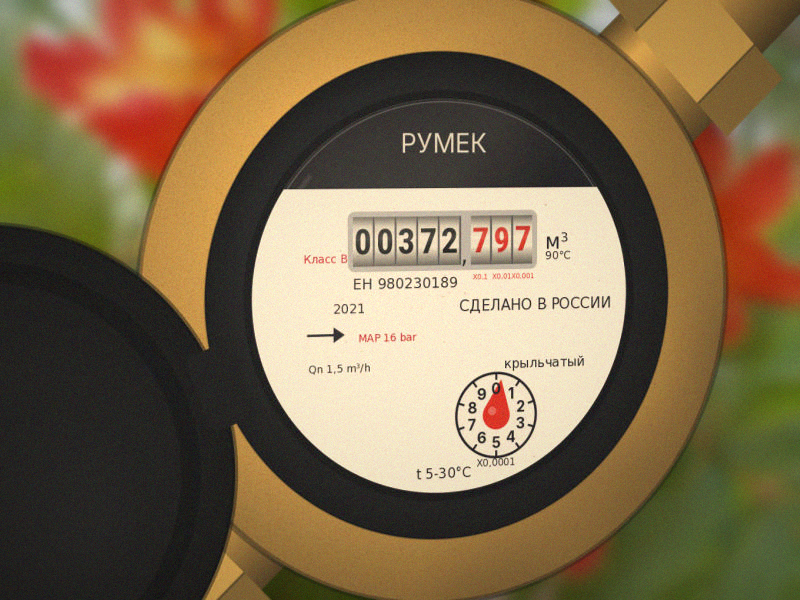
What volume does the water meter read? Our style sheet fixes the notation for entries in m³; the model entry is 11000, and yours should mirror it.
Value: 372.7970
